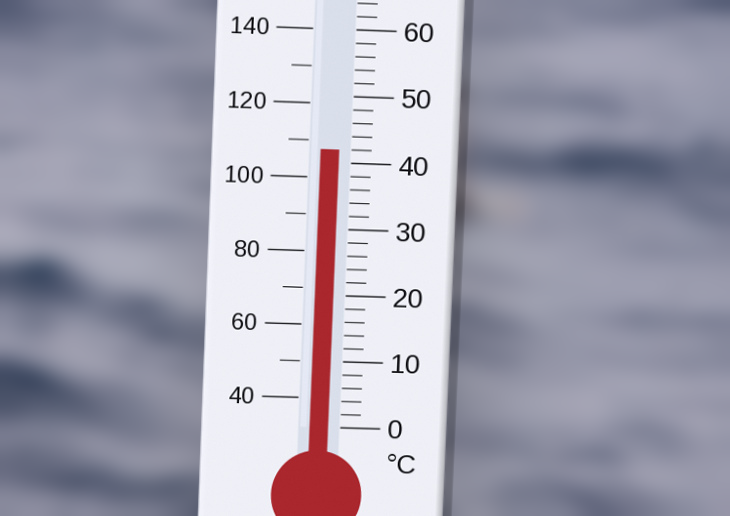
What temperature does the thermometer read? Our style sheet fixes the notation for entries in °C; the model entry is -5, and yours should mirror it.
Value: 42
